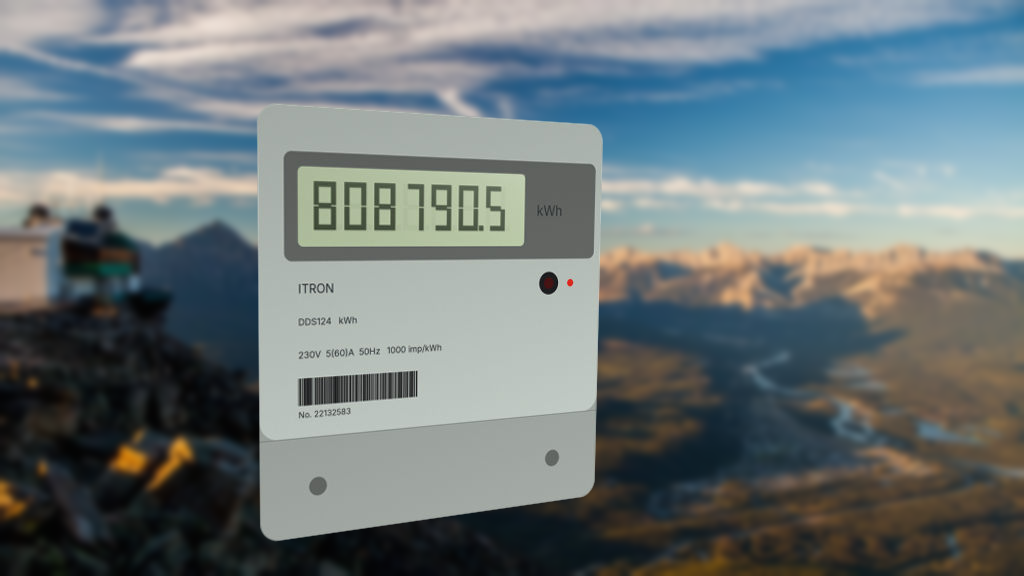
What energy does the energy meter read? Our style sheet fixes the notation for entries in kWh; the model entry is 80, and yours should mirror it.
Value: 808790.5
